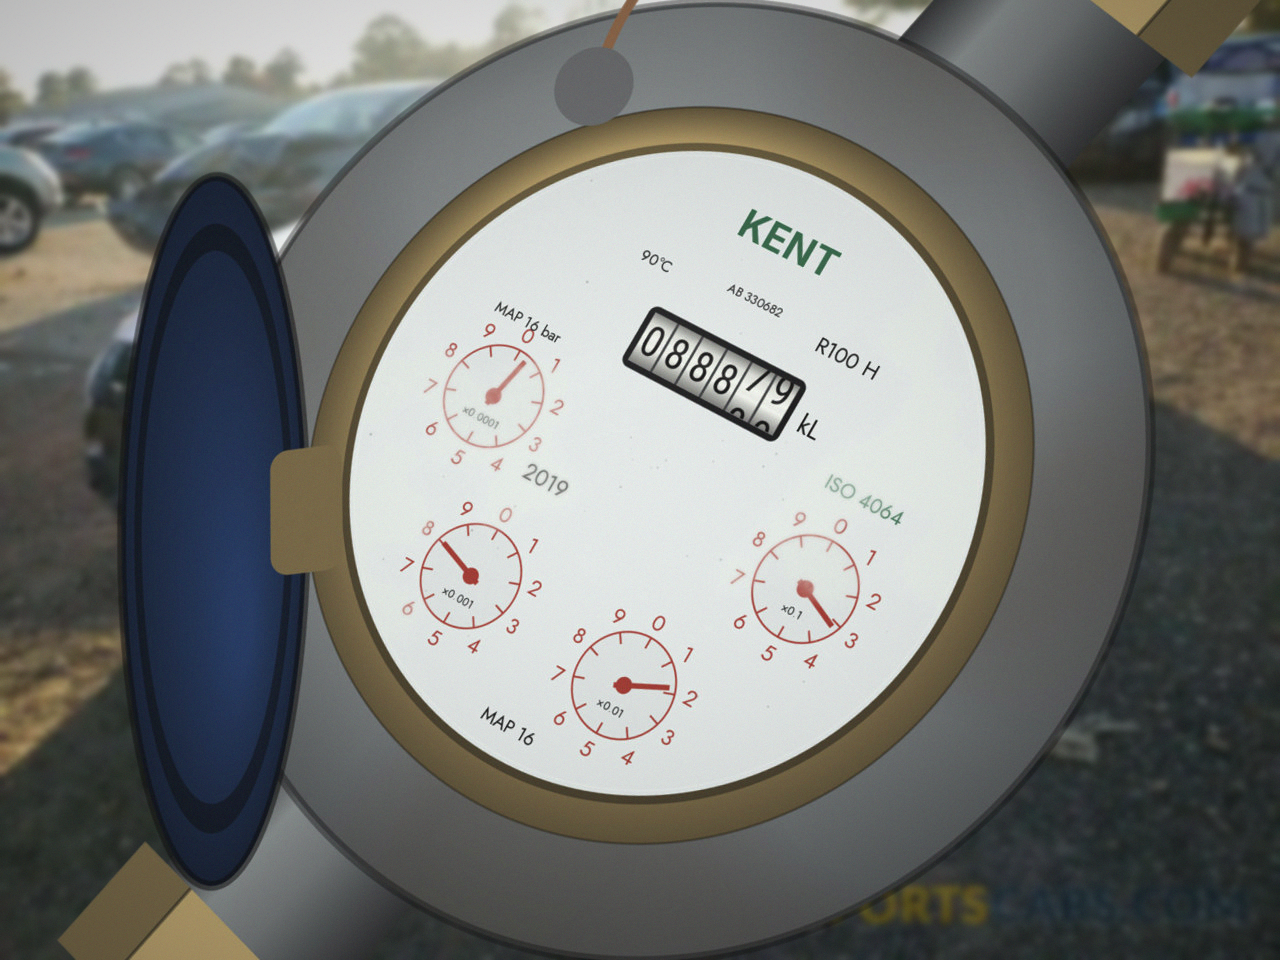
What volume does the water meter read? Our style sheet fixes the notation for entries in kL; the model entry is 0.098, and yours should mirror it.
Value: 88879.3180
